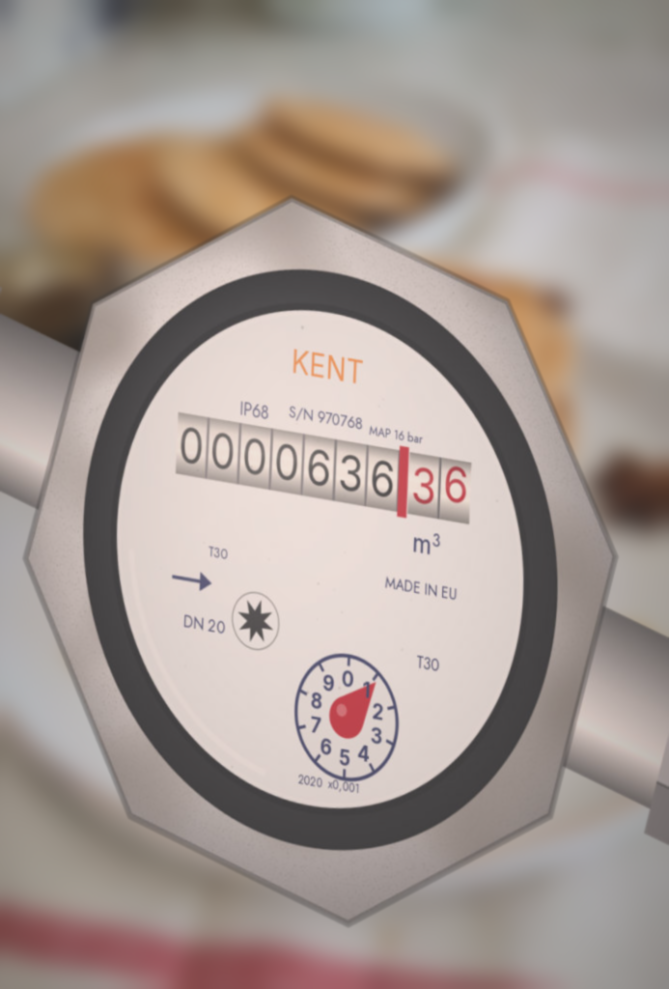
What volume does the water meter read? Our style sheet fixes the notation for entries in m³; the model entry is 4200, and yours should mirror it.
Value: 636.361
